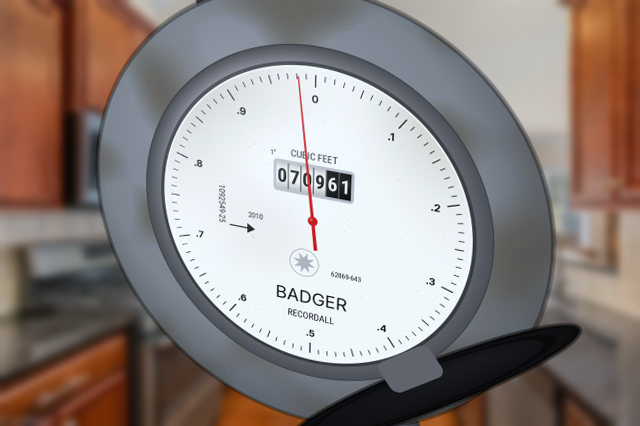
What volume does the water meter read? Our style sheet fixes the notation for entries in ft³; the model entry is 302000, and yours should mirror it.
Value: 70960.98
